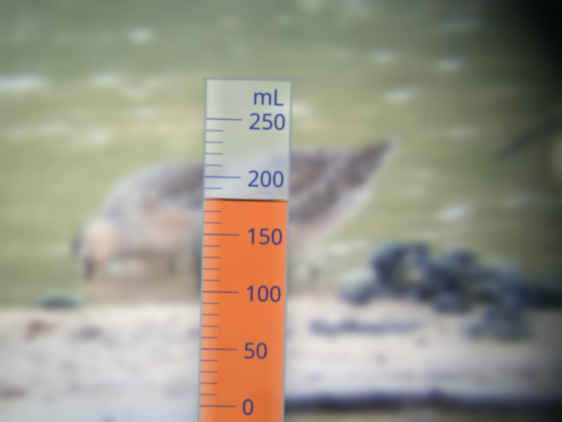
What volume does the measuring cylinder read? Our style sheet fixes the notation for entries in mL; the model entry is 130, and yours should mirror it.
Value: 180
